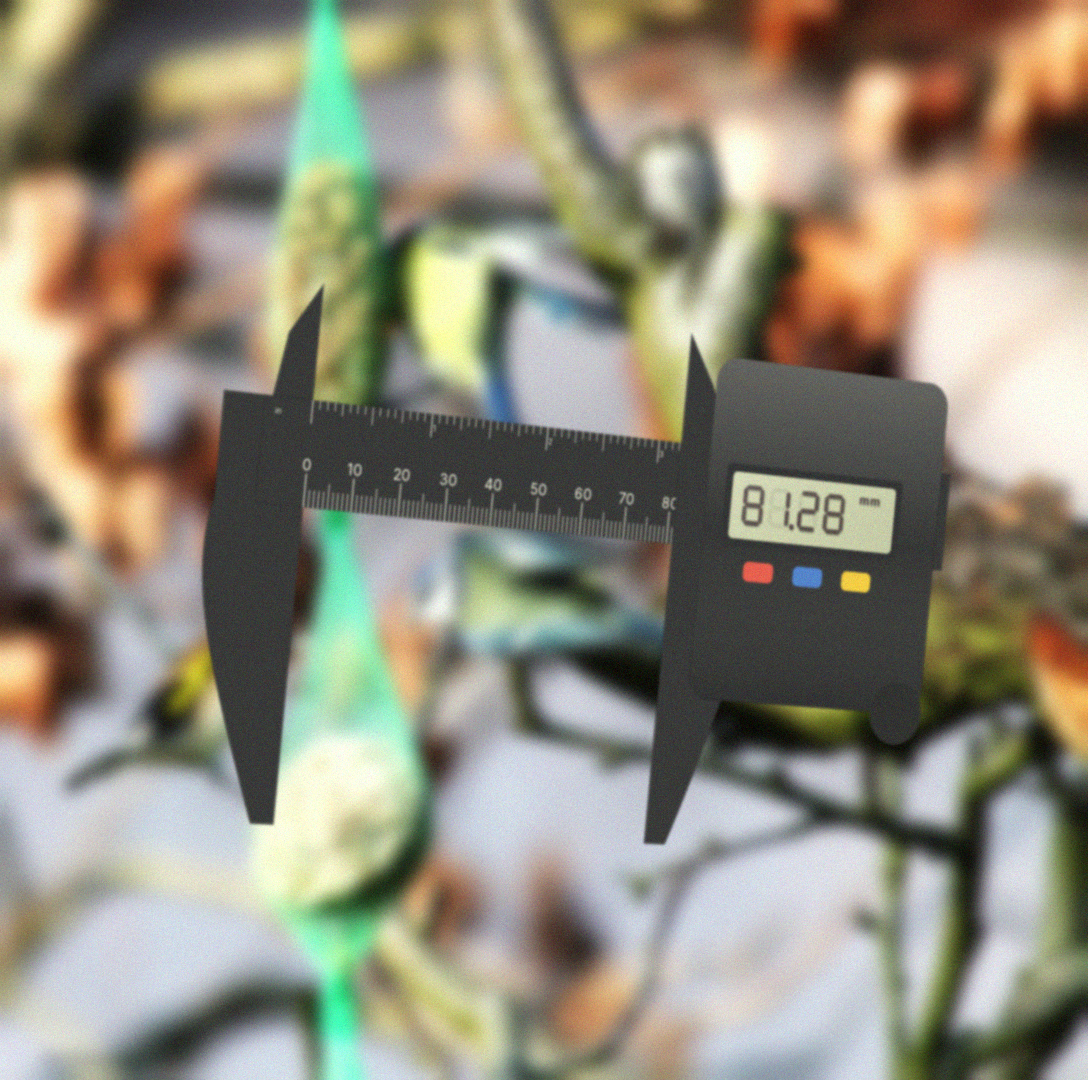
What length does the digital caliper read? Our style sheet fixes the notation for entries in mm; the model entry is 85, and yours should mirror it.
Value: 81.28
